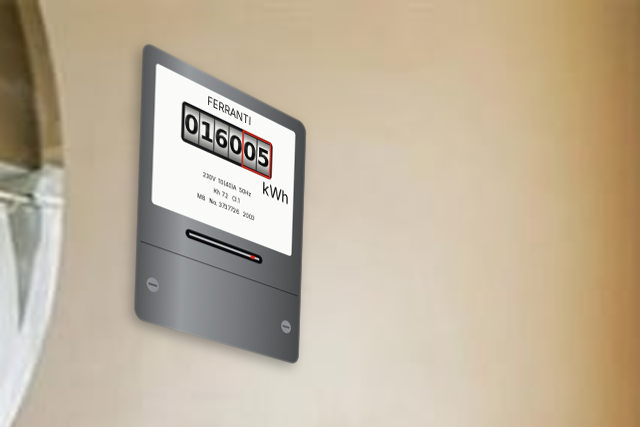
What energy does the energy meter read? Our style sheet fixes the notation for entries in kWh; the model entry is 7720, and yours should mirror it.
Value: 160.05
